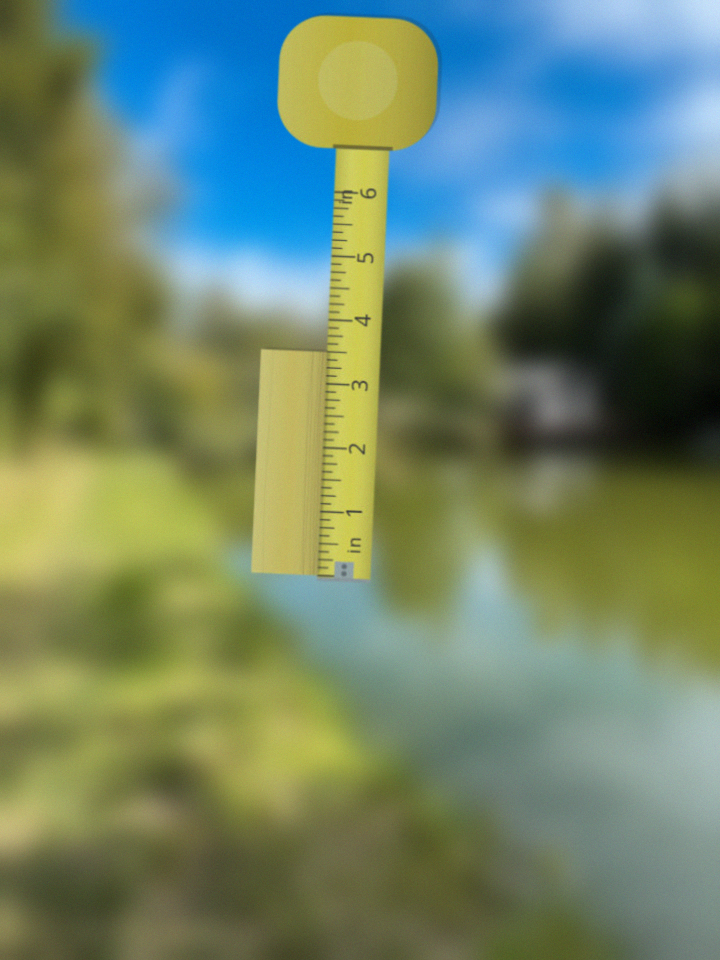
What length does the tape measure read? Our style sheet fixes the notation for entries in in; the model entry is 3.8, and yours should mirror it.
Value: 3.5
